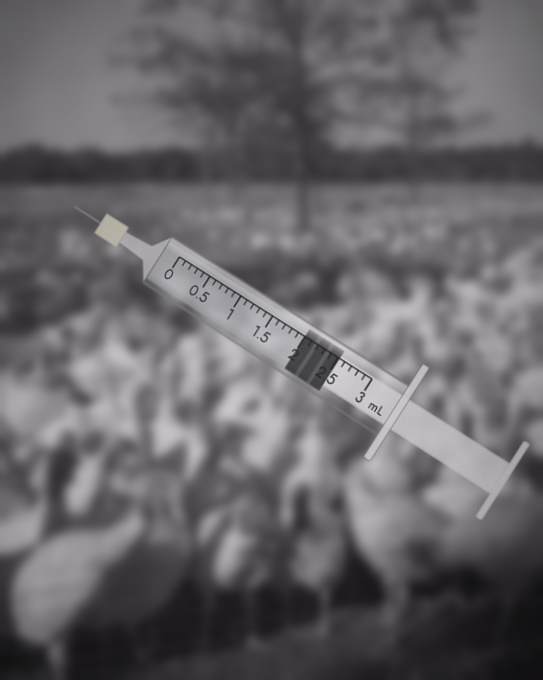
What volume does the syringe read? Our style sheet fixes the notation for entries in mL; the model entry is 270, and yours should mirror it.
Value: 2
